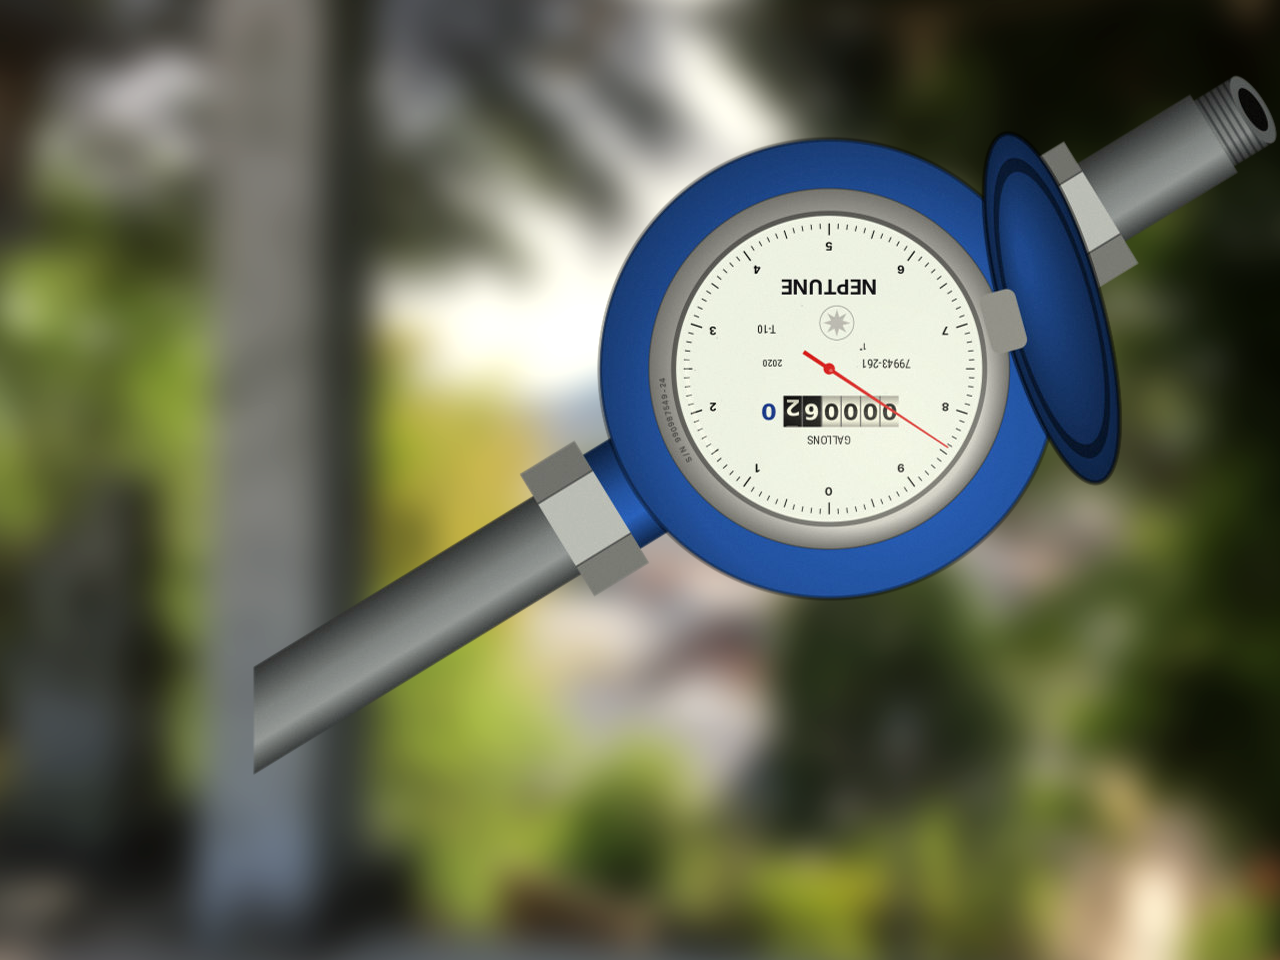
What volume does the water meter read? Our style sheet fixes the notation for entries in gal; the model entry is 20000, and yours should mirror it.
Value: 618.4
